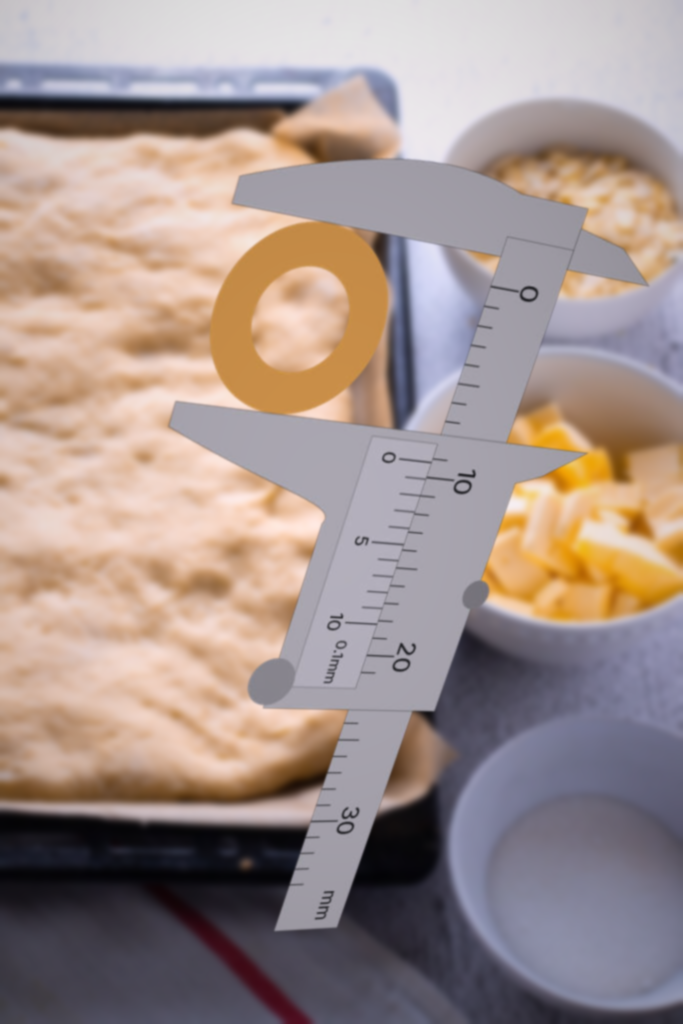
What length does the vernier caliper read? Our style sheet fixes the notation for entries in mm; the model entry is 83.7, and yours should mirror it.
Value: 9.2
